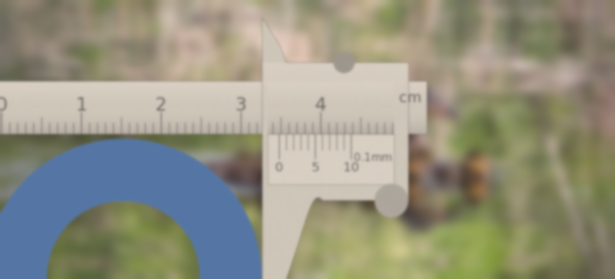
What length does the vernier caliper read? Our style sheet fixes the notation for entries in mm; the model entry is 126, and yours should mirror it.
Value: 34.8
